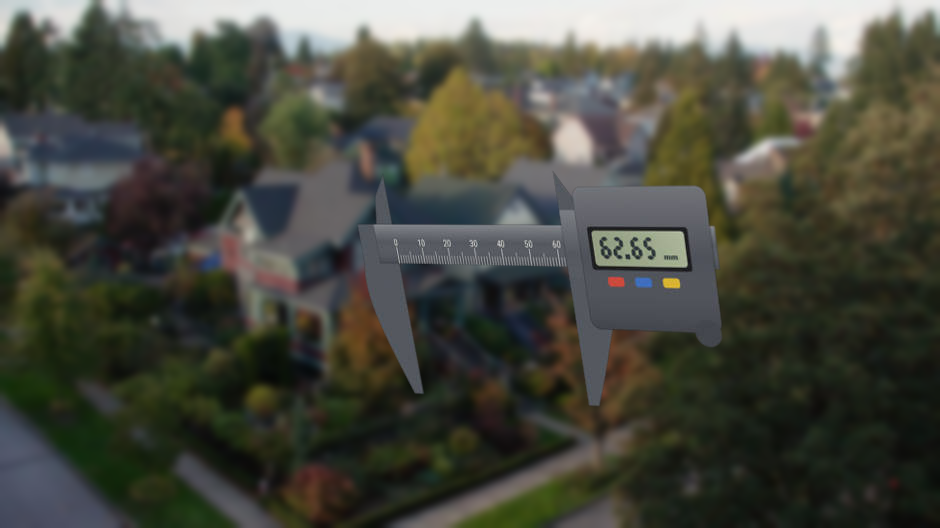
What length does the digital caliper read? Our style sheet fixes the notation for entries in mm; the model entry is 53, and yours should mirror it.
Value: 62.65
